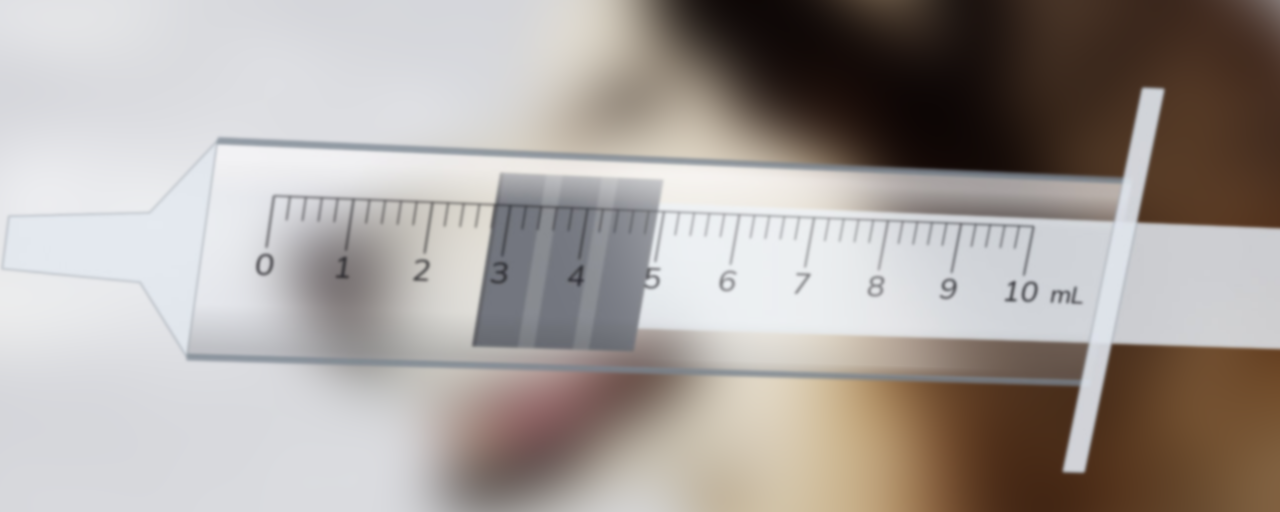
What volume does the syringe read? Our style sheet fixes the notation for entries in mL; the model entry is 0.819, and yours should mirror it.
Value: 2.8
